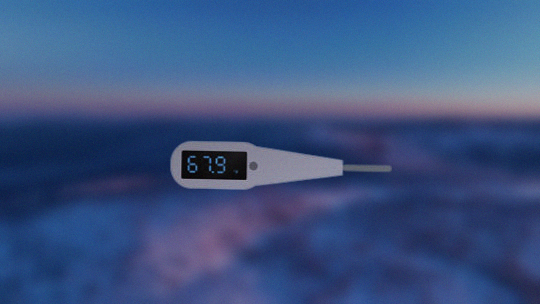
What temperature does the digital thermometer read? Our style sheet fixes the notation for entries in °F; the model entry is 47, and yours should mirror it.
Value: 67.9
